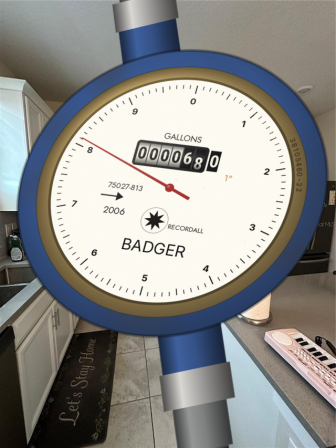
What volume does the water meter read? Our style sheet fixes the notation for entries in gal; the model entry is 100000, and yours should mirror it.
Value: 678.1
